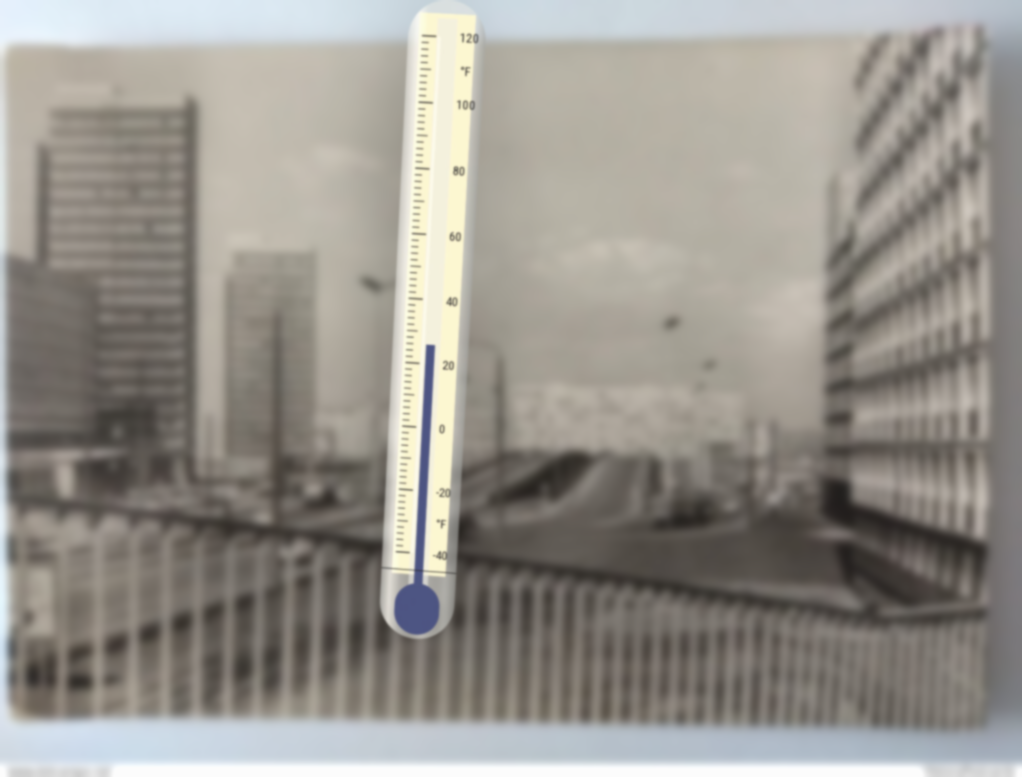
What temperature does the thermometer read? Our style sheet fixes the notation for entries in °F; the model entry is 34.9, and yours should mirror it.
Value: 26
